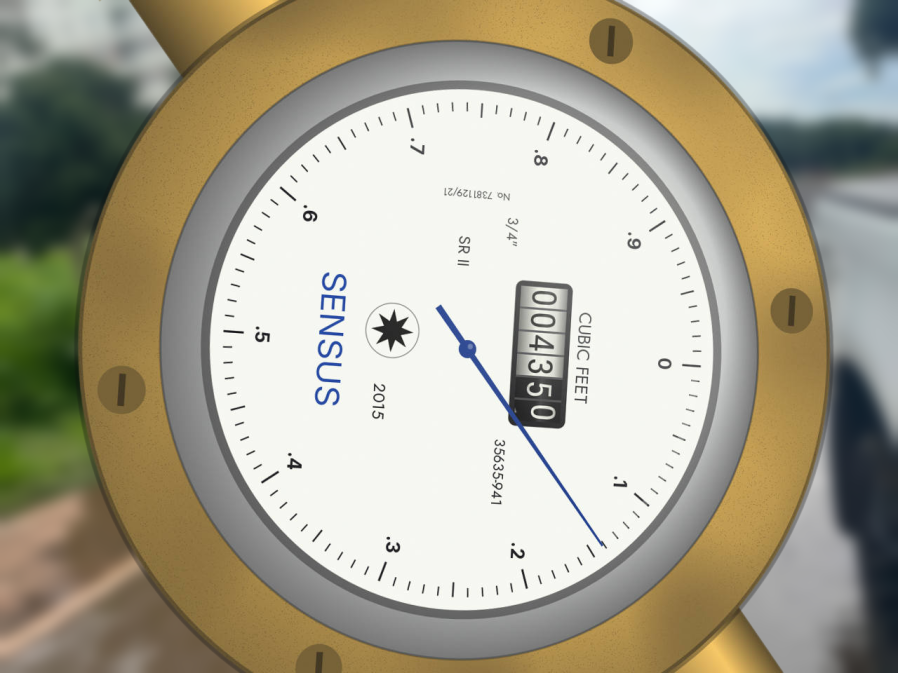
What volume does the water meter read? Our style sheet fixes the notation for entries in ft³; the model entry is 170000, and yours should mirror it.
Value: 4350.14
